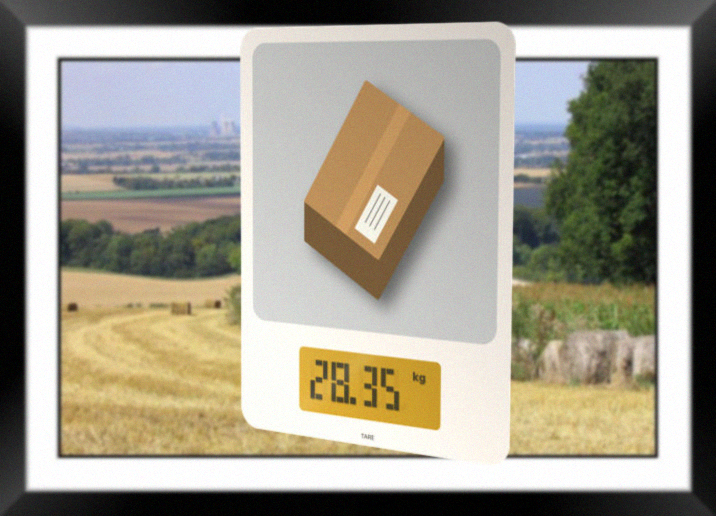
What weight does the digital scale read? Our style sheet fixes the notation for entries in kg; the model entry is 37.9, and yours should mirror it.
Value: 28.35
